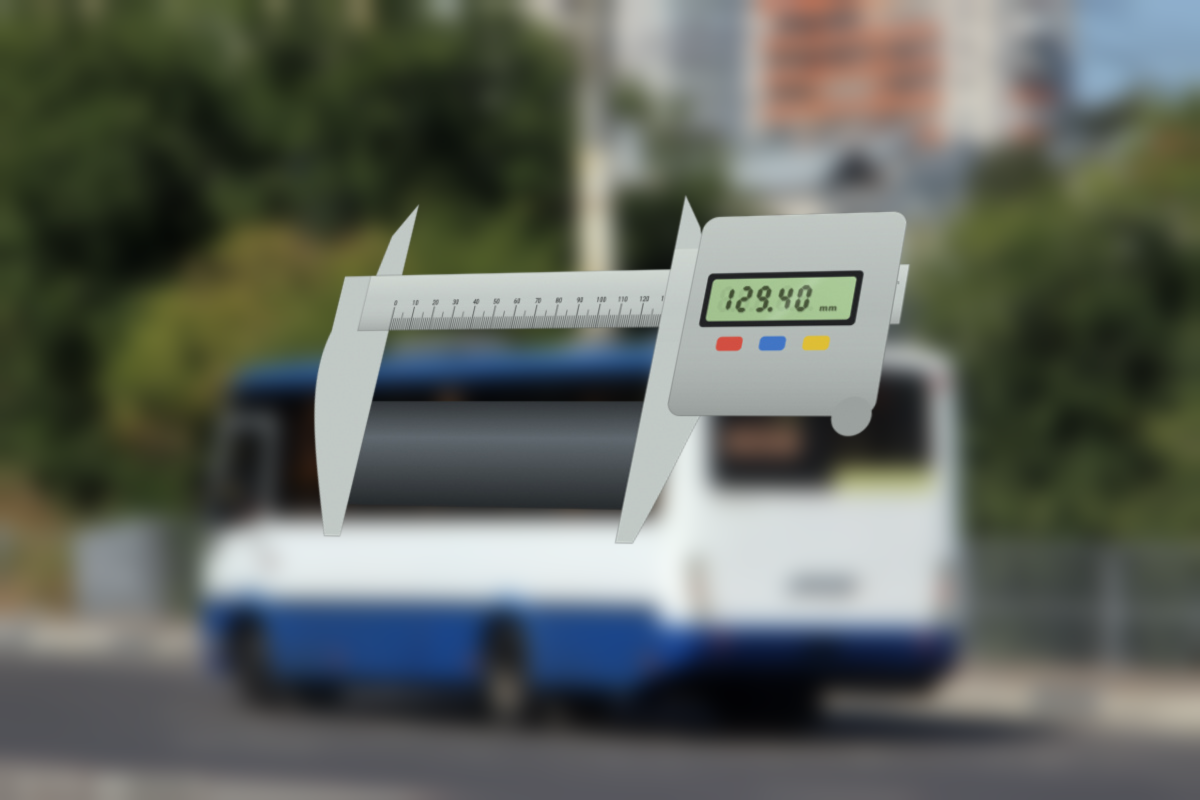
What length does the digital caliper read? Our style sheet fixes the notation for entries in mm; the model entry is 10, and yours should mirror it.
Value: 129.40
